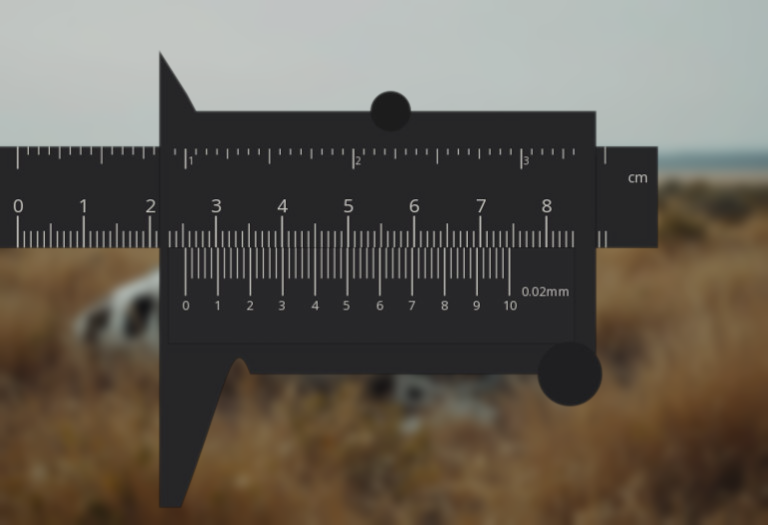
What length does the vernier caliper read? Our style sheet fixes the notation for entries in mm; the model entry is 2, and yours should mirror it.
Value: 25.4
